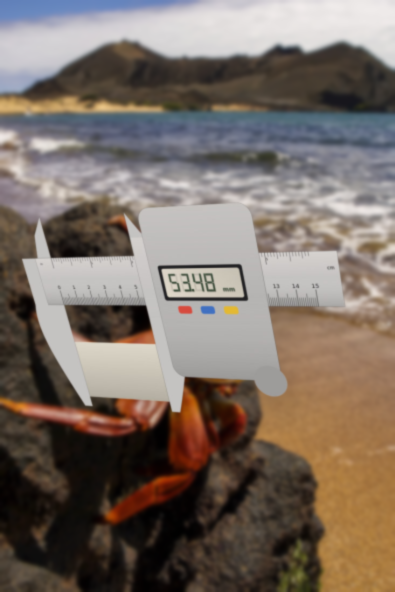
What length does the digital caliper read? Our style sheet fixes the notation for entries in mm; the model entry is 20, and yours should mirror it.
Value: 53.48
